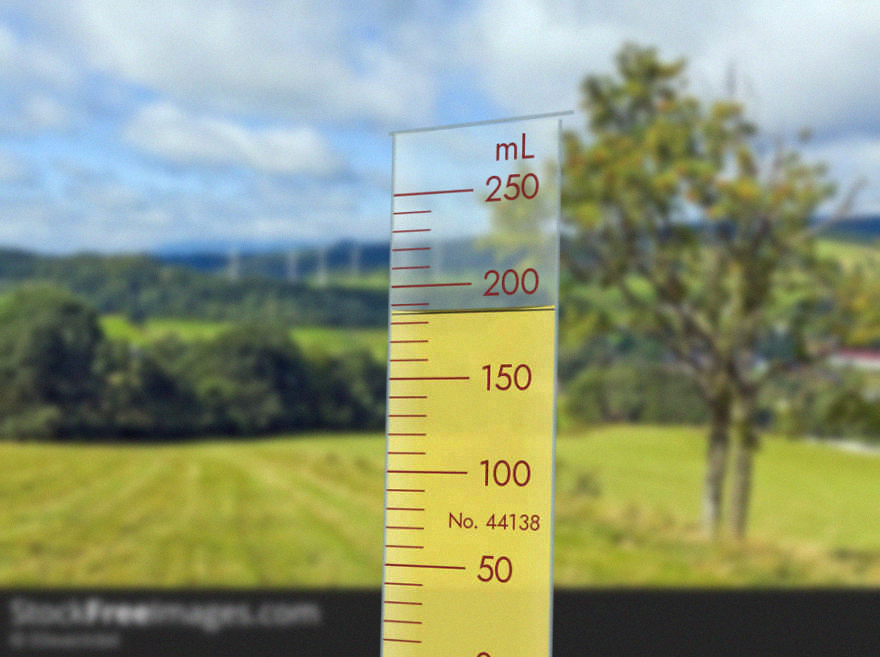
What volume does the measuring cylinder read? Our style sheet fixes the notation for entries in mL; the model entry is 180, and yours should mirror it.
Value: 185
